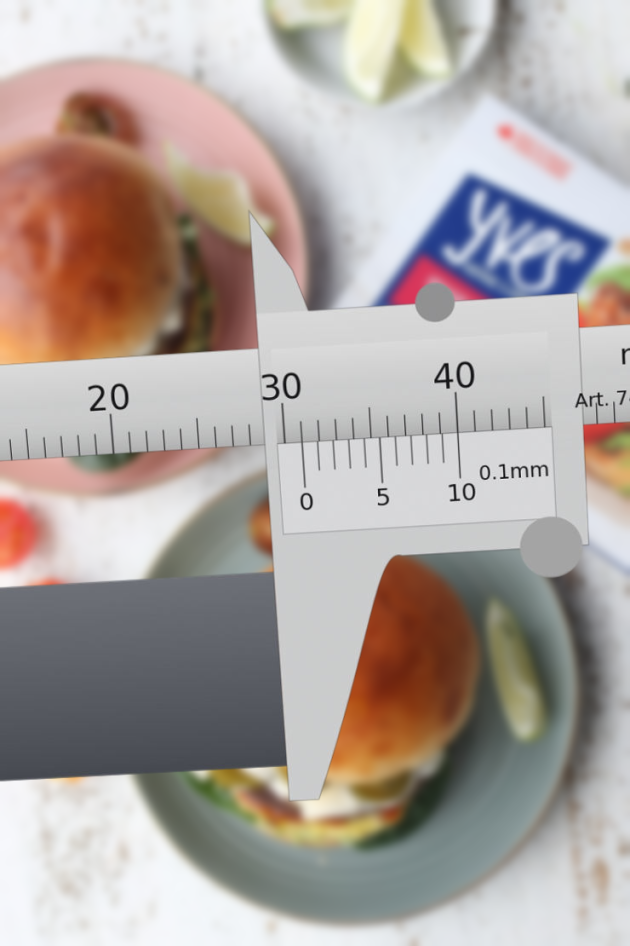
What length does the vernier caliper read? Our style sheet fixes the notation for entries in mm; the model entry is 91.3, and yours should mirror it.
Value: 31.0
